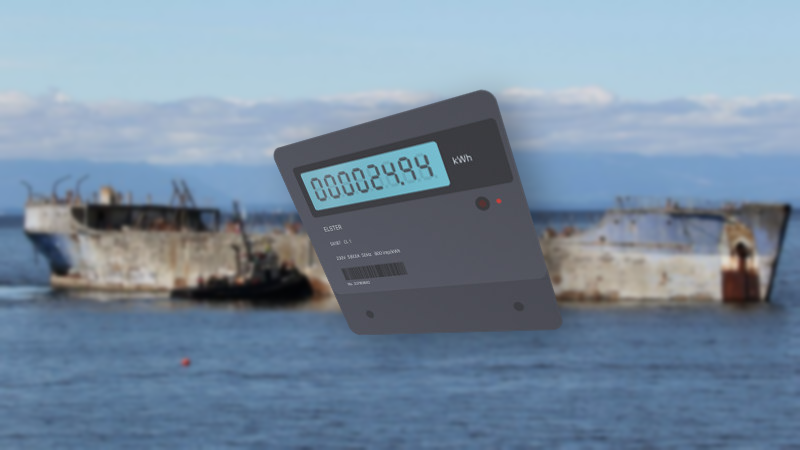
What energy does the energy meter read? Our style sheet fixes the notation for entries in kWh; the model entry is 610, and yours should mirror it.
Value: 24.94
